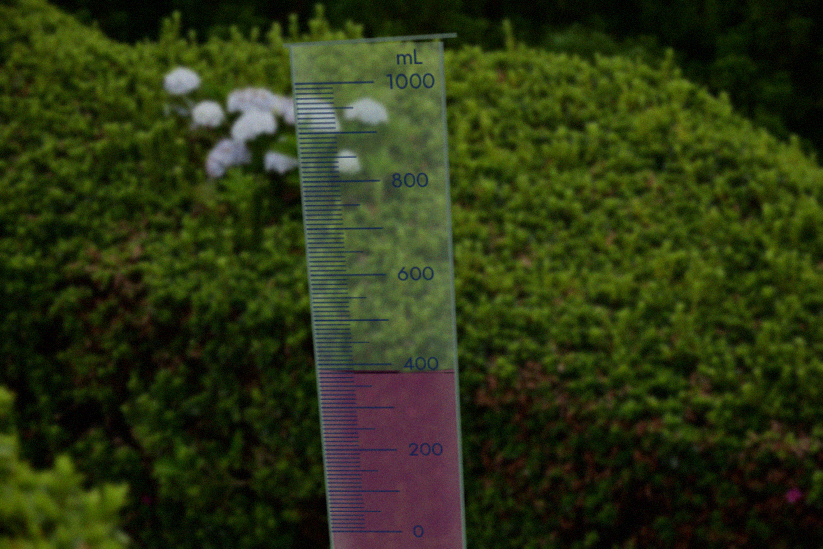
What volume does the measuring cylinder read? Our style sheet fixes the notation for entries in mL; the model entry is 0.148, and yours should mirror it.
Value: 380
